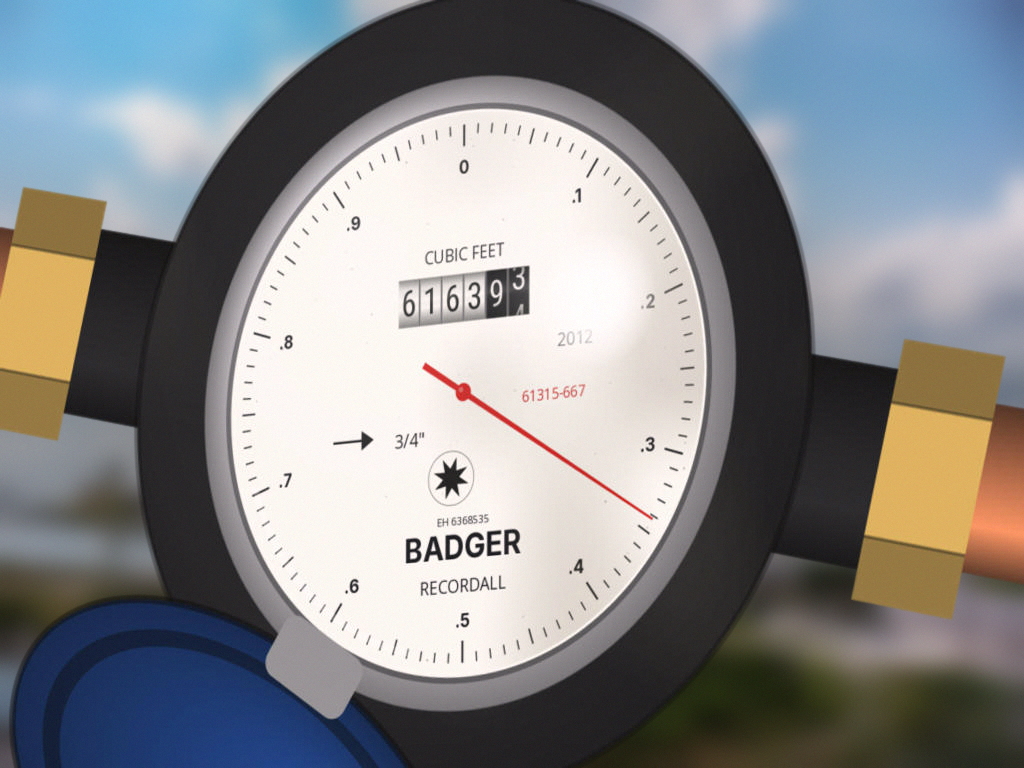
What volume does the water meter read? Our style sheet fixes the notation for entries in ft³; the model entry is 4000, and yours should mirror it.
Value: 616393.34
